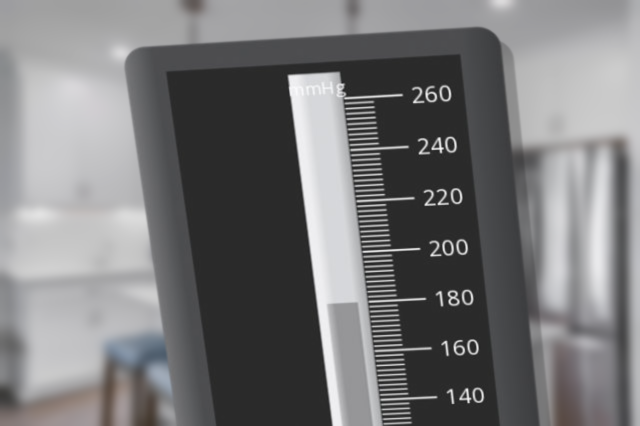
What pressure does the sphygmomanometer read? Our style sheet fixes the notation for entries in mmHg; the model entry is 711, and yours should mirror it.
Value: 180
